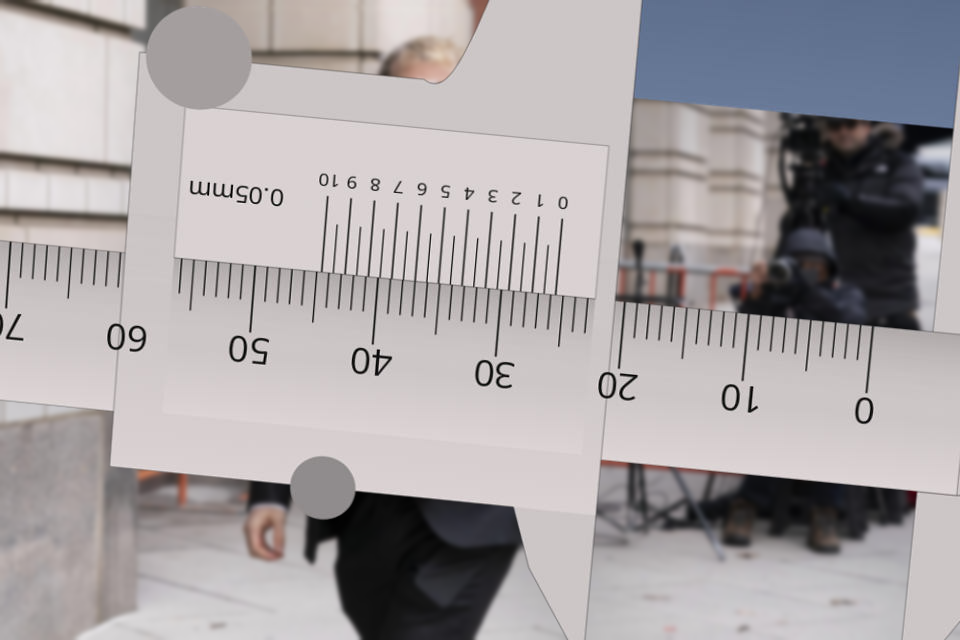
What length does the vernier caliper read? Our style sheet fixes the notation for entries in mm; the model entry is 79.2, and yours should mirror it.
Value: 25.6
